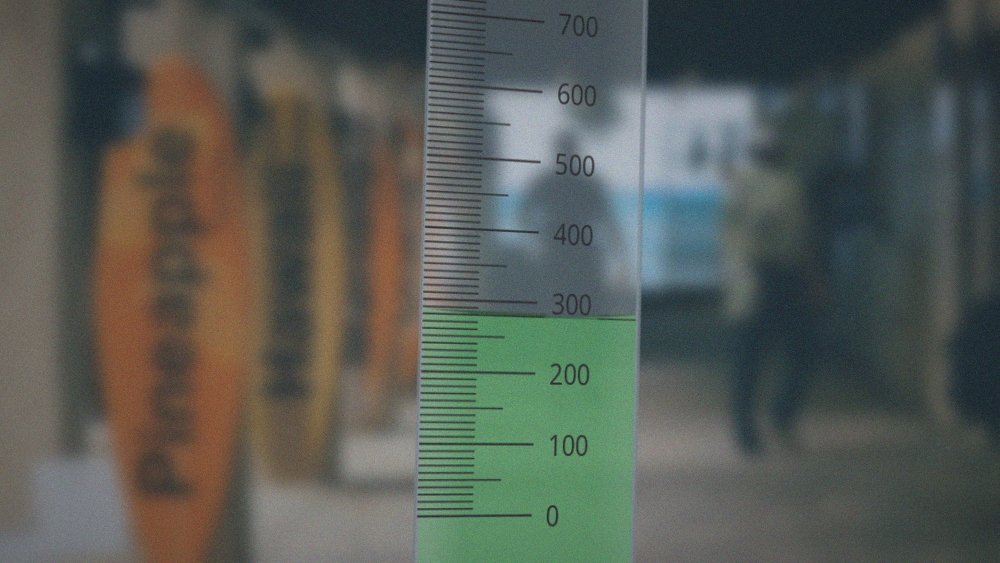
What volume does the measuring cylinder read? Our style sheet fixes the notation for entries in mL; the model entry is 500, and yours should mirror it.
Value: 280
